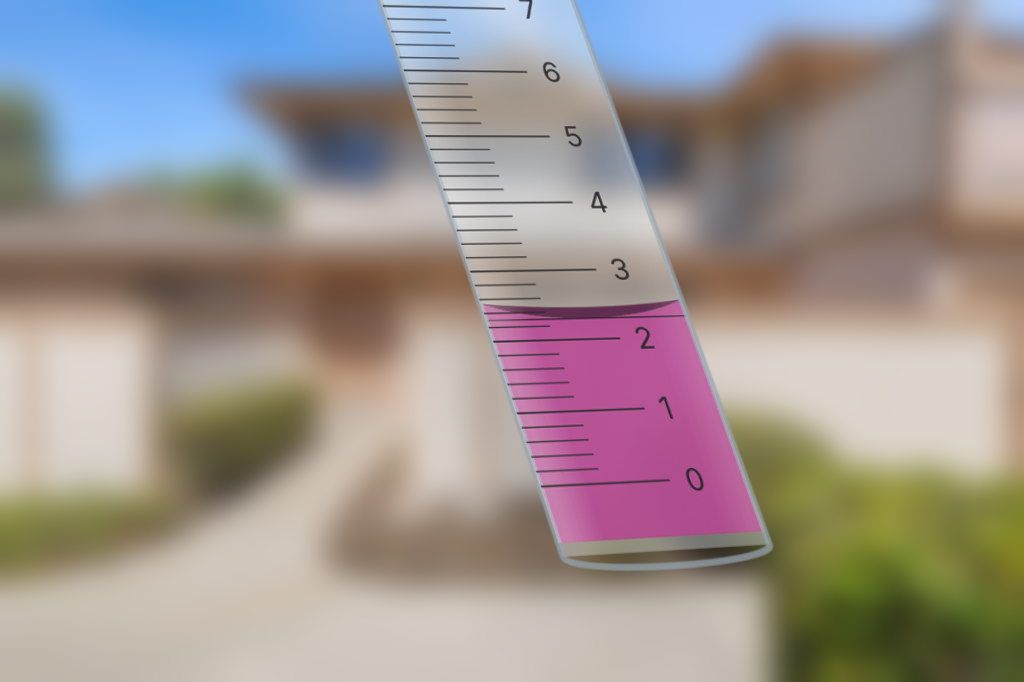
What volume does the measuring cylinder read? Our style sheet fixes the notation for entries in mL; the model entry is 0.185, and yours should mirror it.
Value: 2.3
